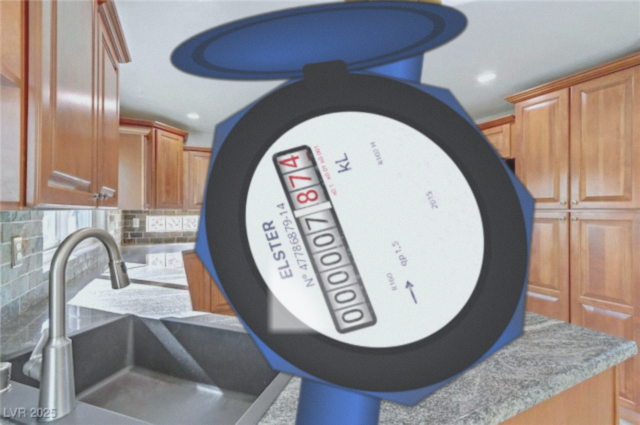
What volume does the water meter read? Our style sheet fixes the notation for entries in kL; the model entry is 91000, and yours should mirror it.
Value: 7.874
